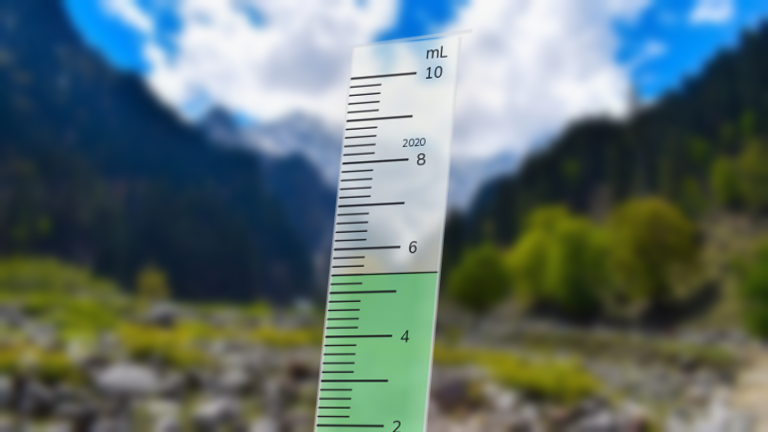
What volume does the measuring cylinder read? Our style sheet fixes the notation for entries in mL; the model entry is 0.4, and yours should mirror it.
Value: 5.4
